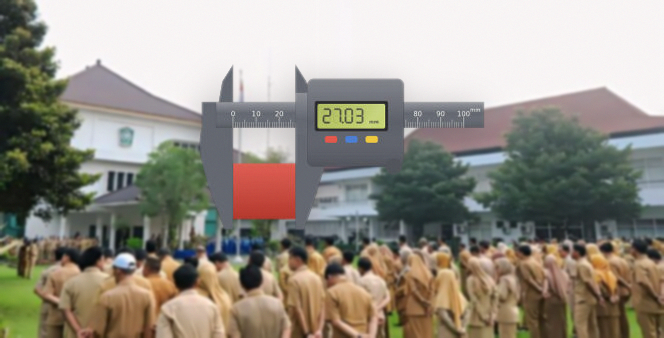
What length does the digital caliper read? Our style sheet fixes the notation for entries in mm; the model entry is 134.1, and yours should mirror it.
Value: 27.03
